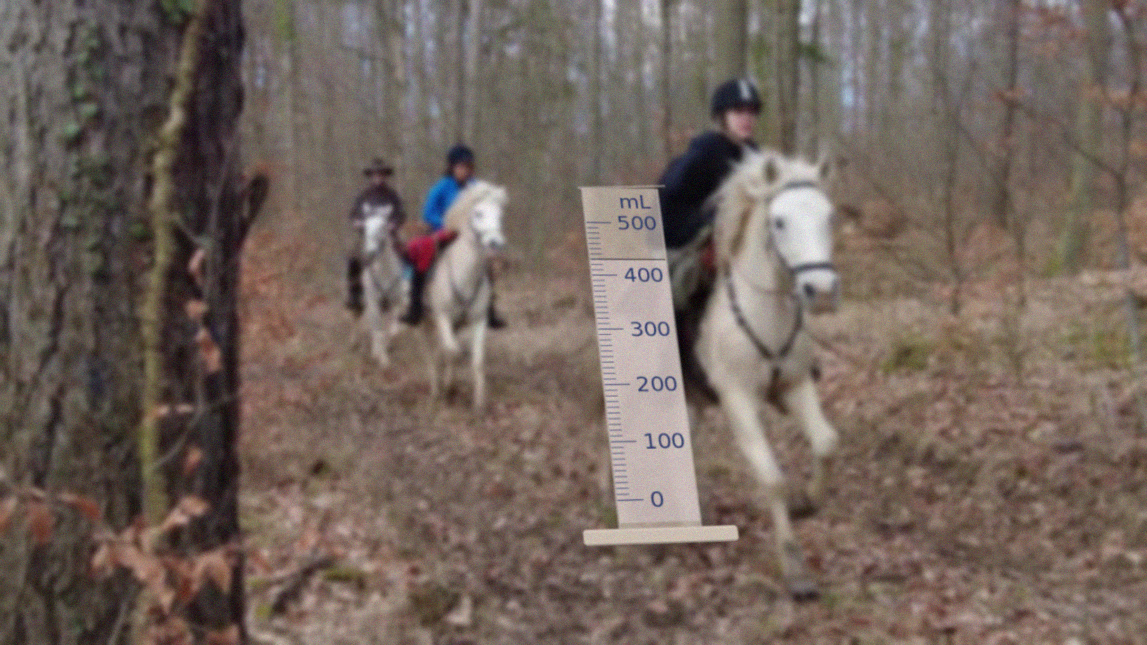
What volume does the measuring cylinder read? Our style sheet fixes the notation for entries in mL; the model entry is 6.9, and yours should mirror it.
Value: 430
